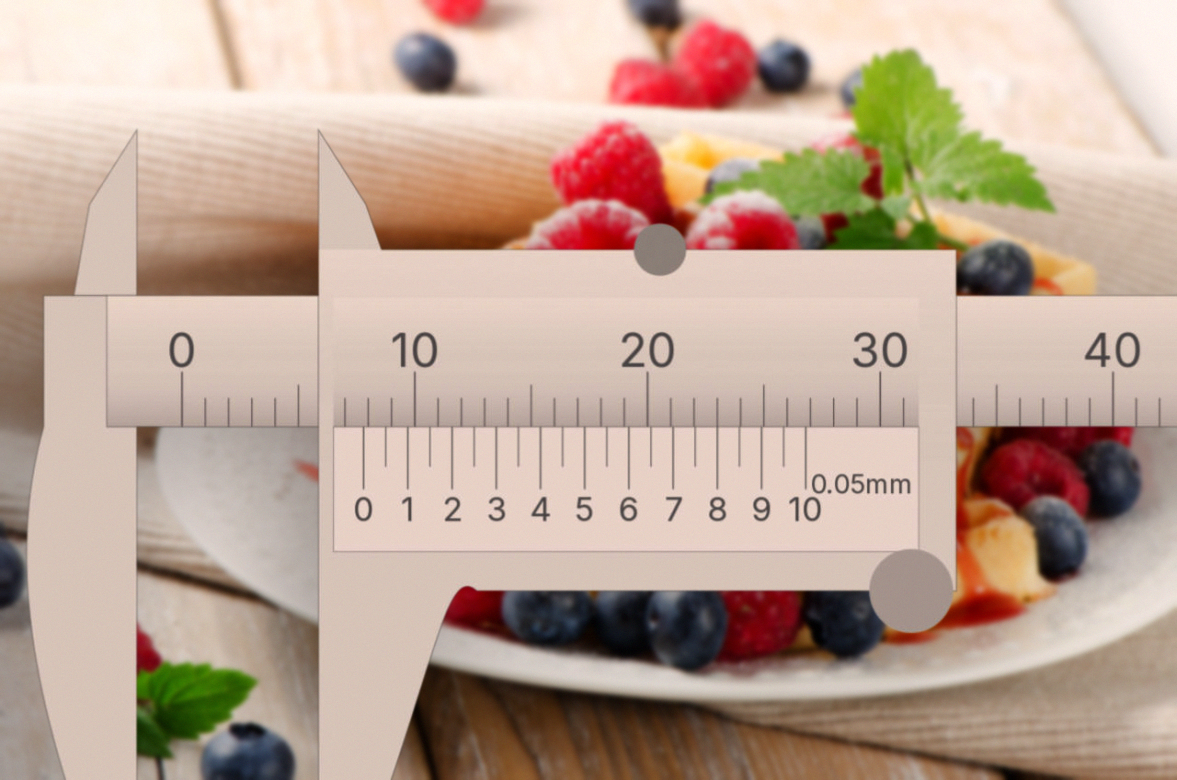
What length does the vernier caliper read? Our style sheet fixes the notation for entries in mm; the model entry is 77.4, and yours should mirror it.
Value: 7.8
